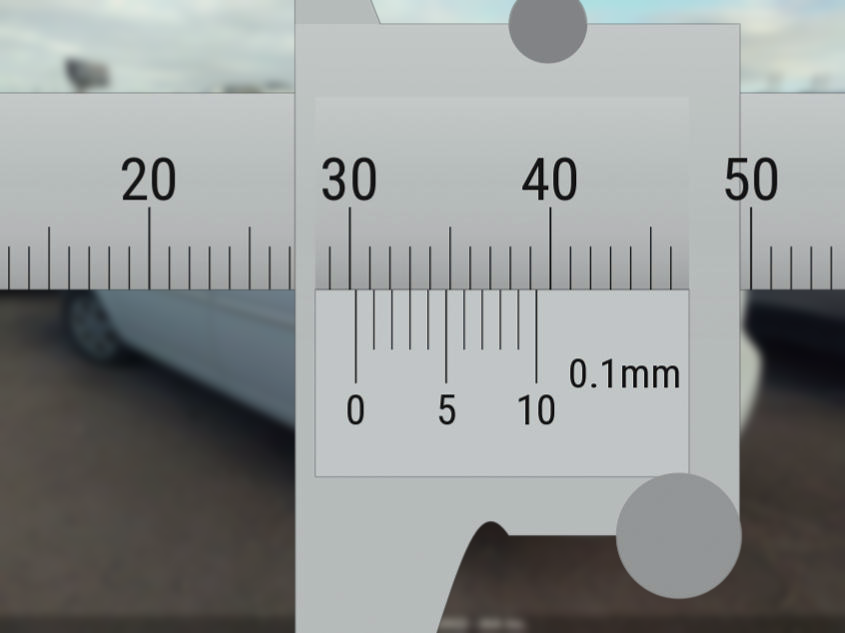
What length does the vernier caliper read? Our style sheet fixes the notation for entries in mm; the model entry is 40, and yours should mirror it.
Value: 30.3
